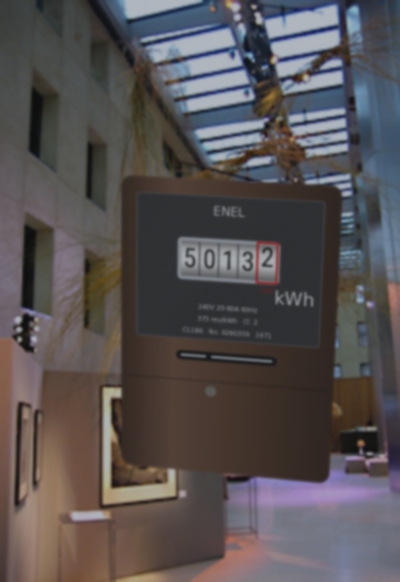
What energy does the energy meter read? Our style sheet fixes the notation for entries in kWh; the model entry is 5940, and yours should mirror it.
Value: 5013.2
